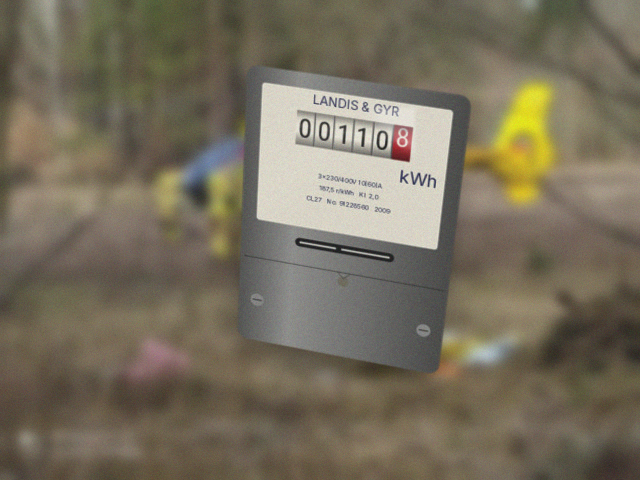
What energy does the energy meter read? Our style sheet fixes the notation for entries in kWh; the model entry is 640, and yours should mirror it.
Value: 110.8
